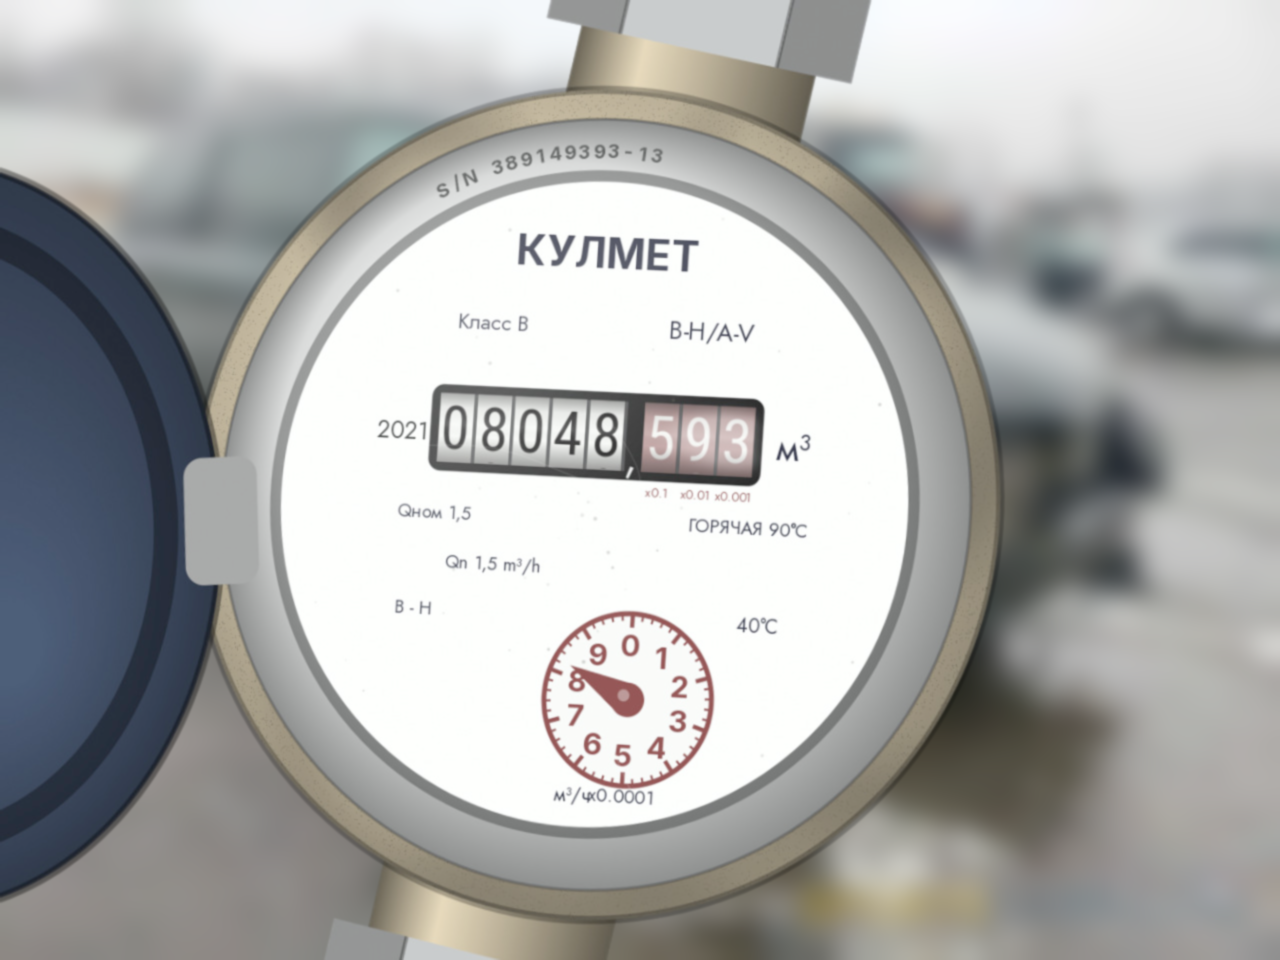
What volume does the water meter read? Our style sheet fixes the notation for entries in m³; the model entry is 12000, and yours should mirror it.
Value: 8048.5938
